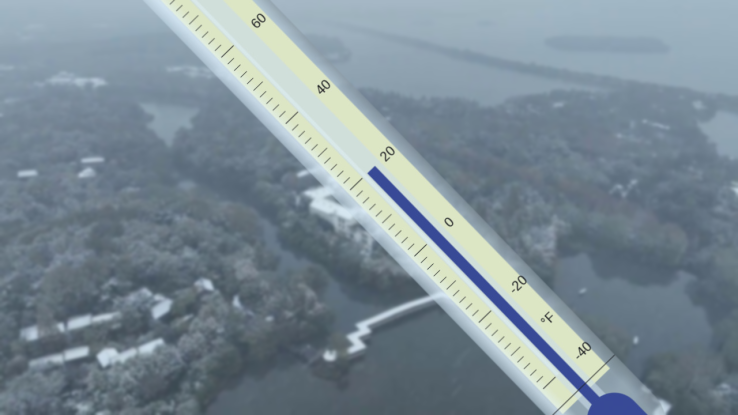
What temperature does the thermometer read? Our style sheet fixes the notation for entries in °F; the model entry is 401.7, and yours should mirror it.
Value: 20
